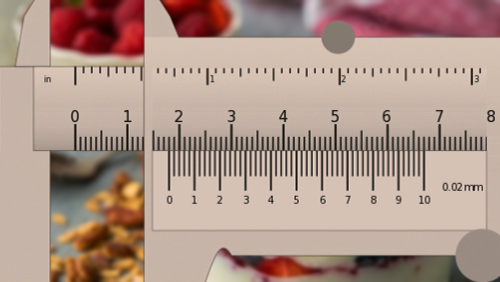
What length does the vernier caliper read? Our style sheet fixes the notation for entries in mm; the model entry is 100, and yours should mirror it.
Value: 18.0
